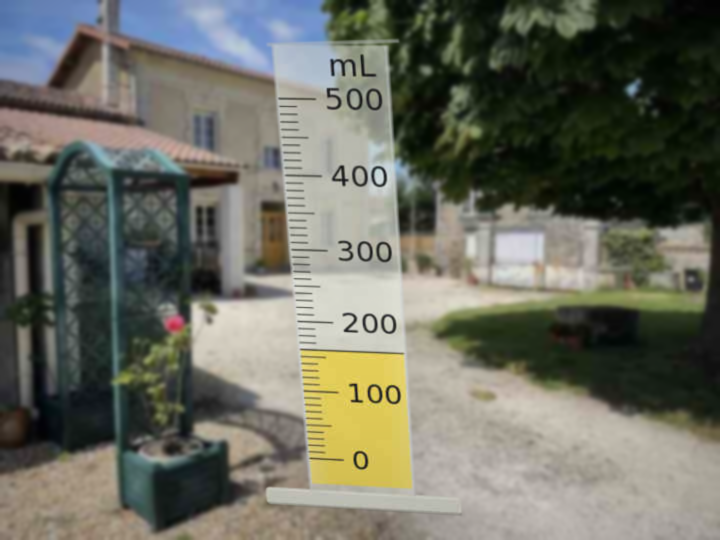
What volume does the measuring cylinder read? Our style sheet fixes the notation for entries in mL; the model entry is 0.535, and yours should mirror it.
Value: 160
